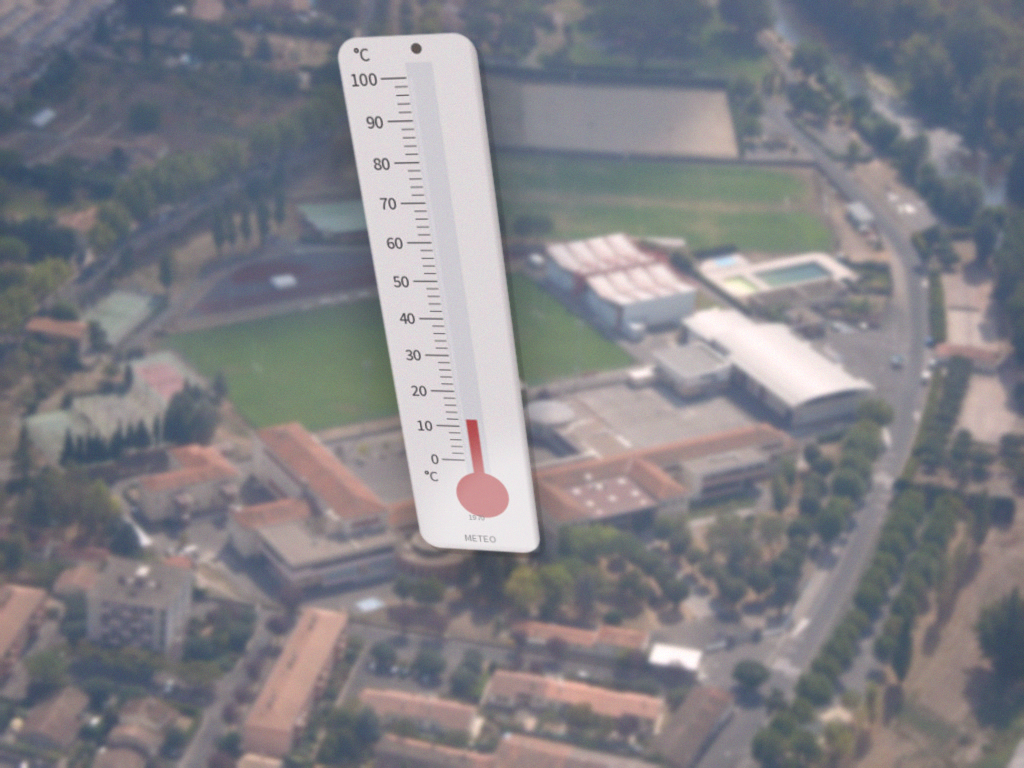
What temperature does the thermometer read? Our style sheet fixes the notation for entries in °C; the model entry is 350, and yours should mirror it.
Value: 12
